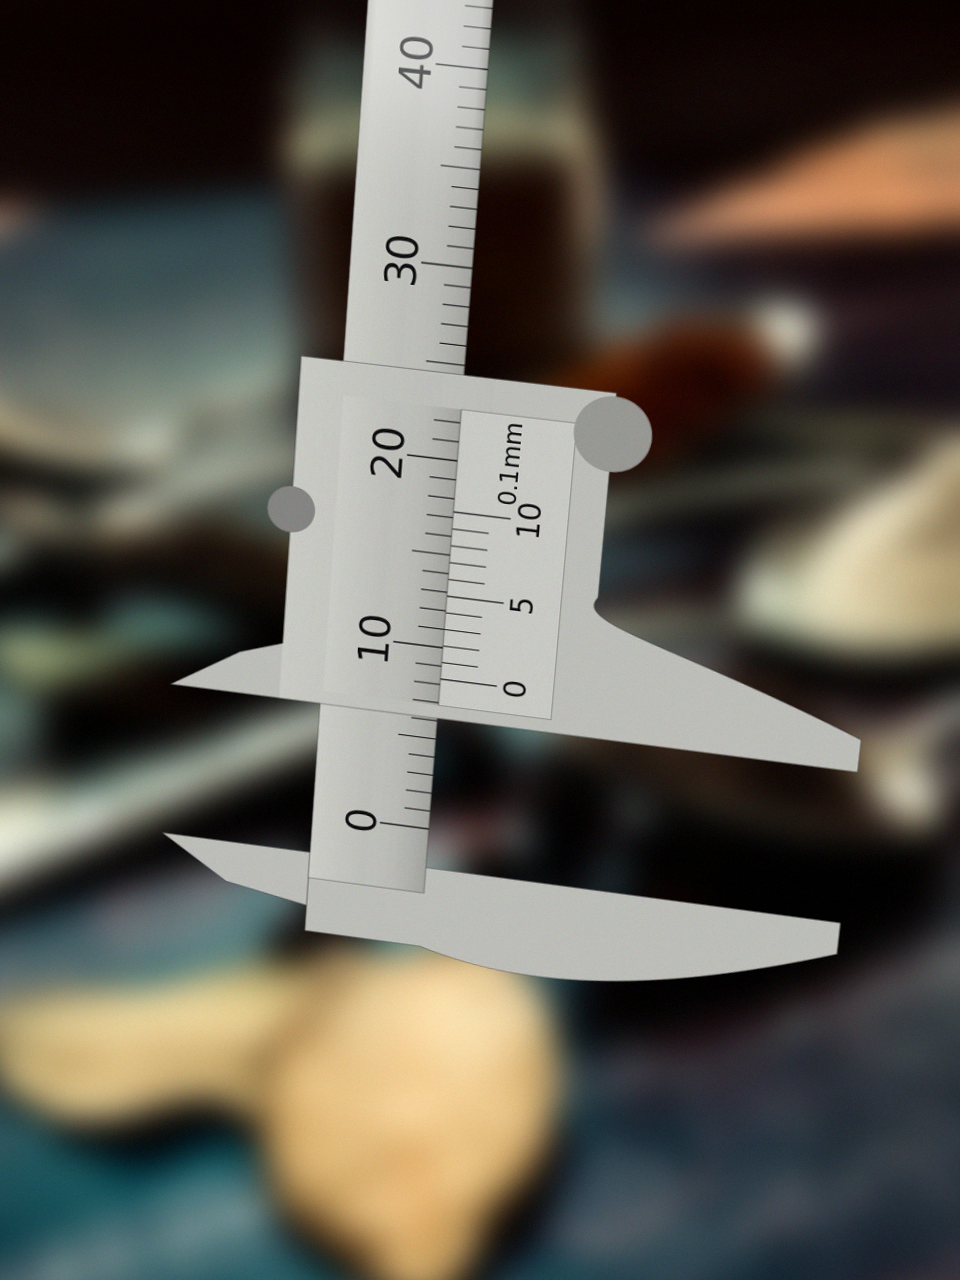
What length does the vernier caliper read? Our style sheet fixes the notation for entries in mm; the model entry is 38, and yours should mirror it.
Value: 8.3
